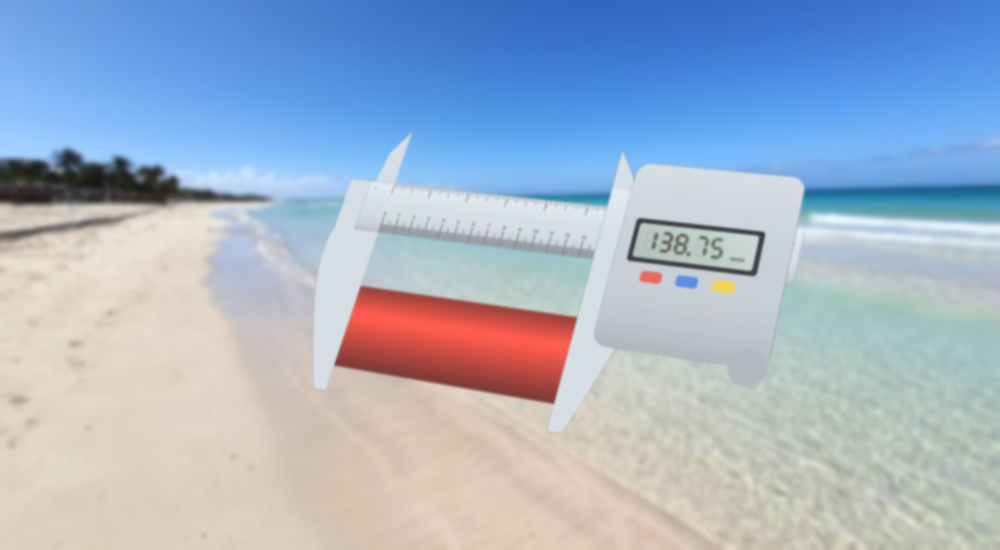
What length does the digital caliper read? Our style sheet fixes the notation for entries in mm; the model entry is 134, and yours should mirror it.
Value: 138.75
